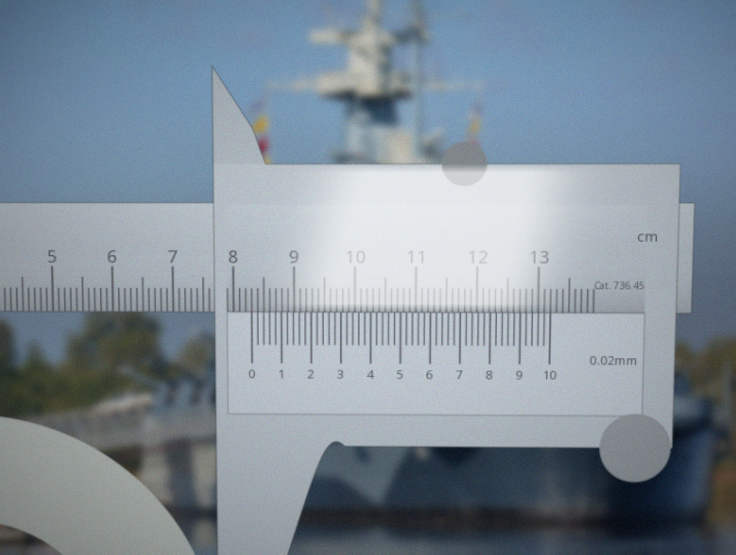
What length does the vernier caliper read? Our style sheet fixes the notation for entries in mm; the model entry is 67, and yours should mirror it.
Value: 83.0
